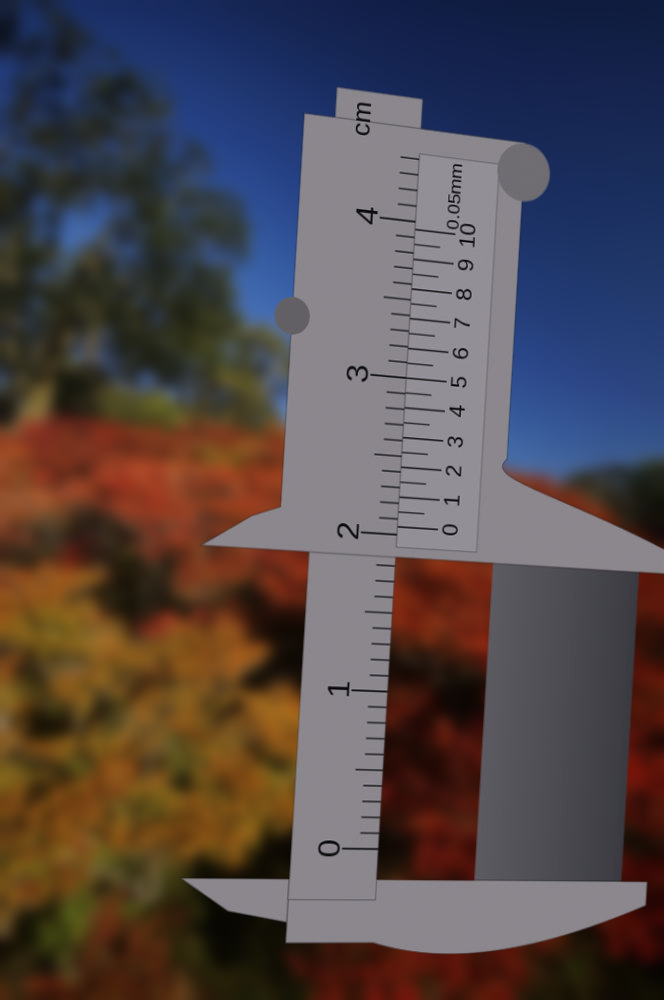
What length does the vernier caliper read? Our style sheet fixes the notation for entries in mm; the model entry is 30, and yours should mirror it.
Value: 20.5
